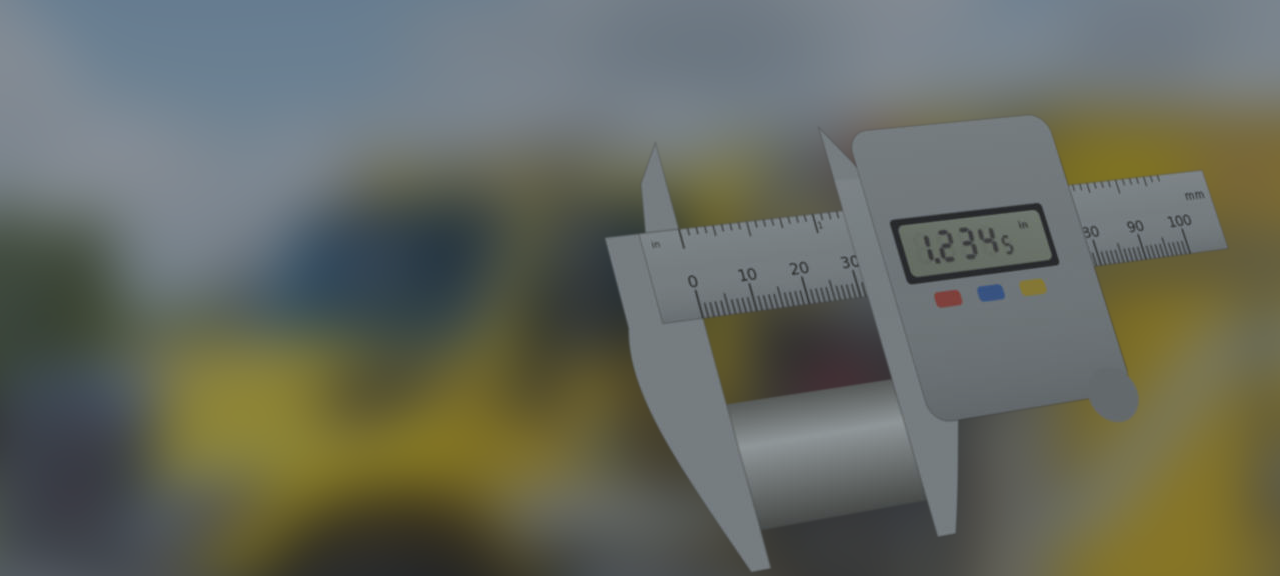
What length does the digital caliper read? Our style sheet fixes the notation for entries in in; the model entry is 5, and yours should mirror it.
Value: 1.2345
